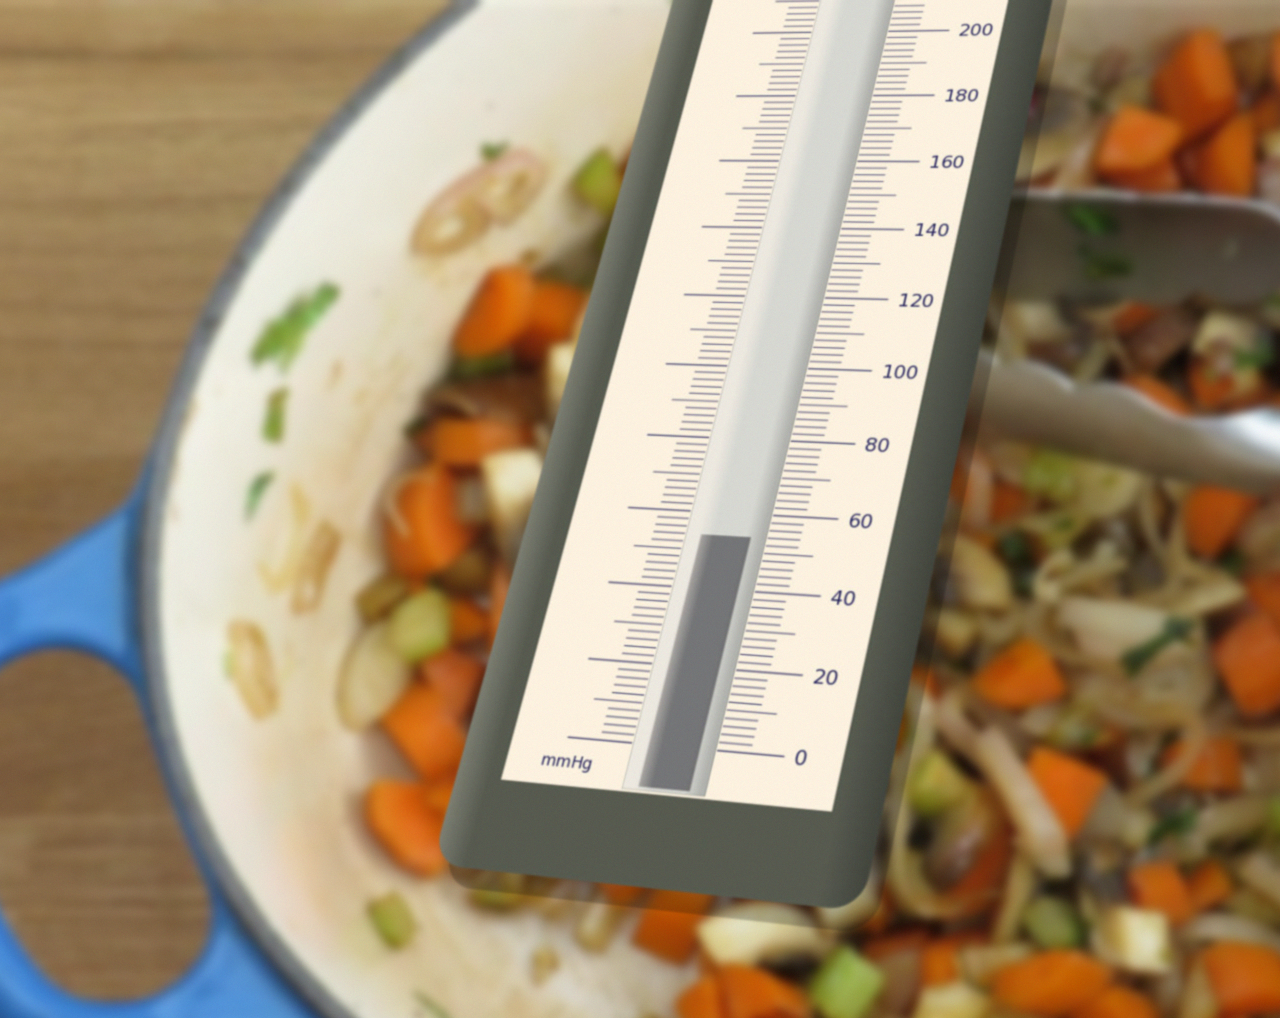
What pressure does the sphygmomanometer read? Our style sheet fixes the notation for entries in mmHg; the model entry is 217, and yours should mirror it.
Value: 54
